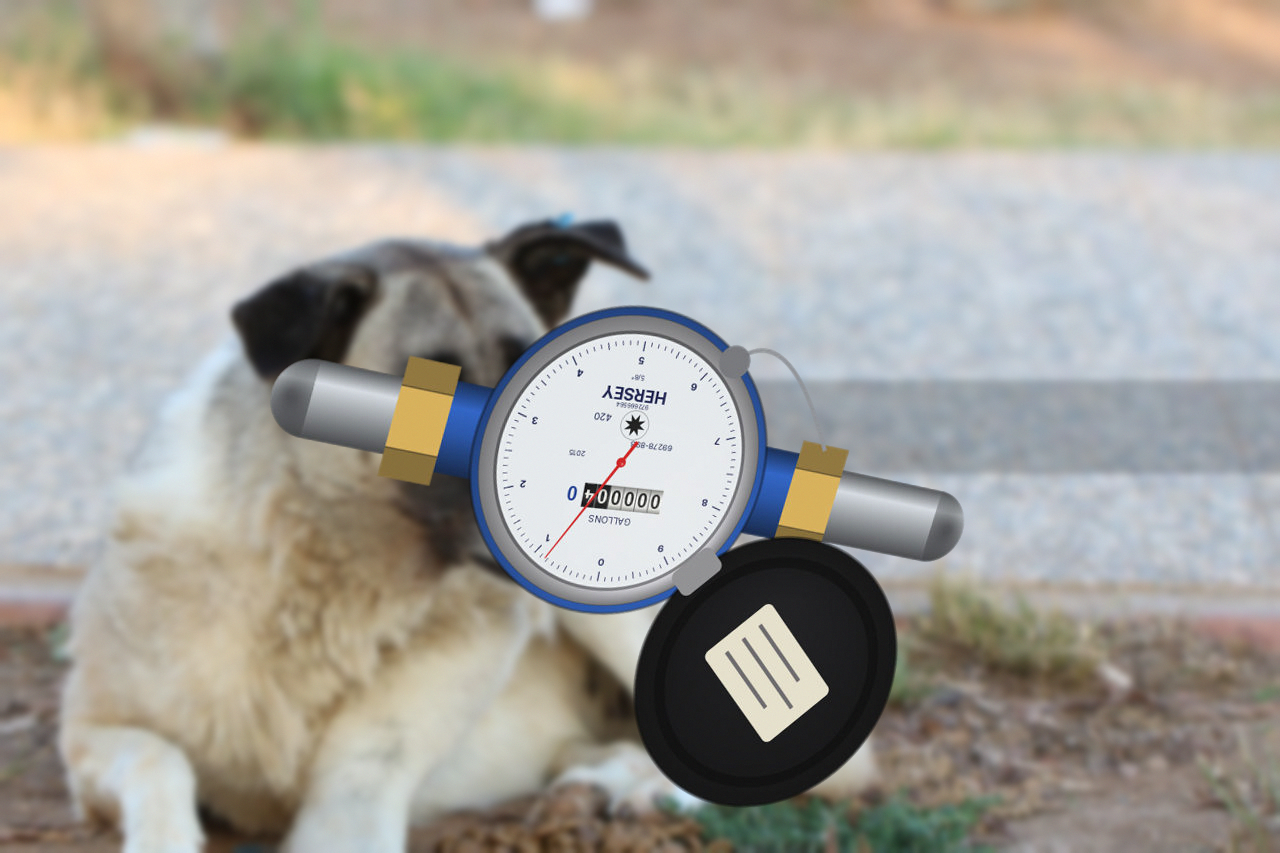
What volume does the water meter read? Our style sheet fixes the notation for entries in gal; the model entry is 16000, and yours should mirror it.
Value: 40.8
